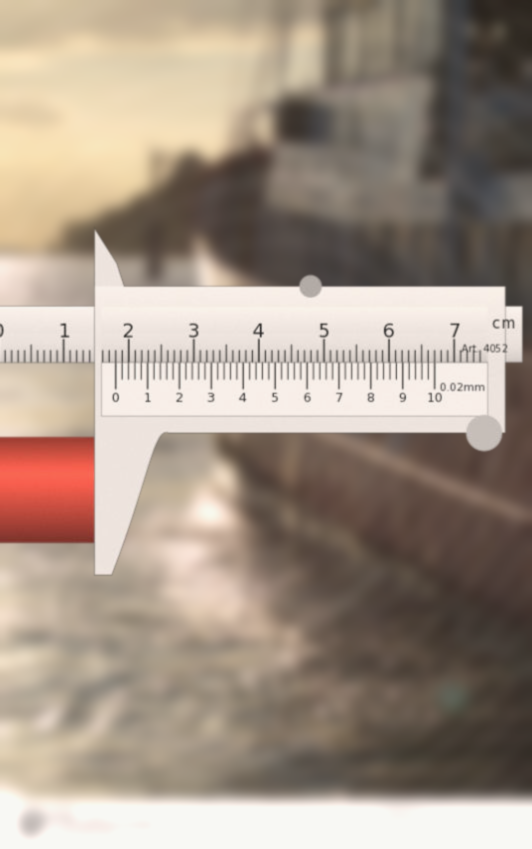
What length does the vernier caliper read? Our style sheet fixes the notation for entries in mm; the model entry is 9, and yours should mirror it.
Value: 18.0
